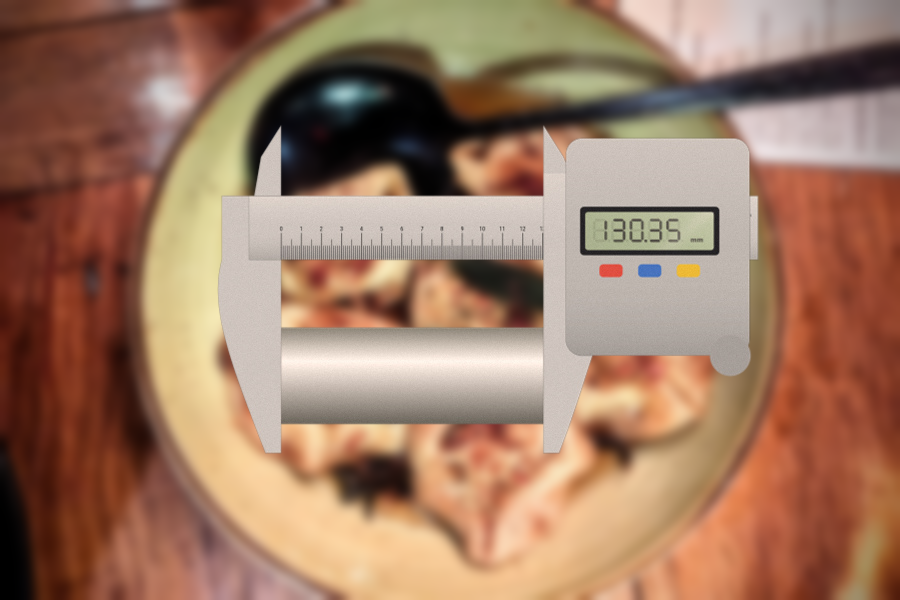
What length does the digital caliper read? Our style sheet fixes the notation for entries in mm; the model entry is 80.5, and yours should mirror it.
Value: 130.35
